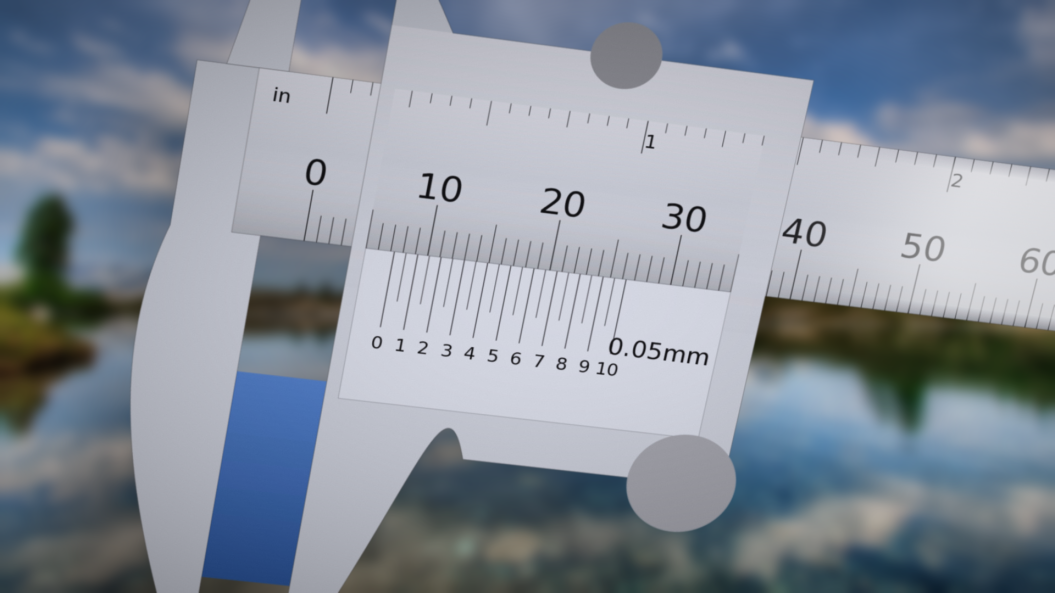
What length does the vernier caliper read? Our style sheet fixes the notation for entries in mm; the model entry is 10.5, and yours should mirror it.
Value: 7.3
